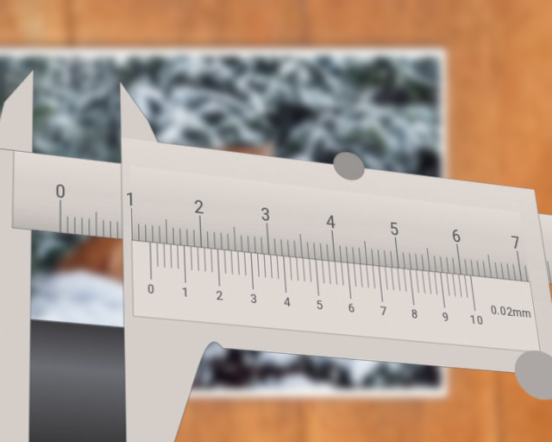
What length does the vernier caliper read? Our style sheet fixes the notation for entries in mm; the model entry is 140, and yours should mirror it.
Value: 12.6
